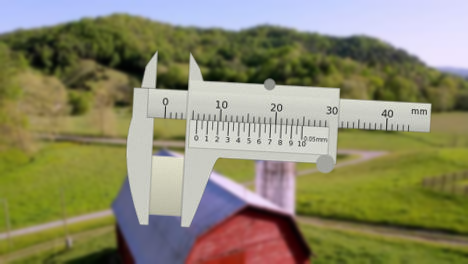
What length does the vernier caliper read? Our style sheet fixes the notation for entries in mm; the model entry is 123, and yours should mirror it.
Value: 5.8
